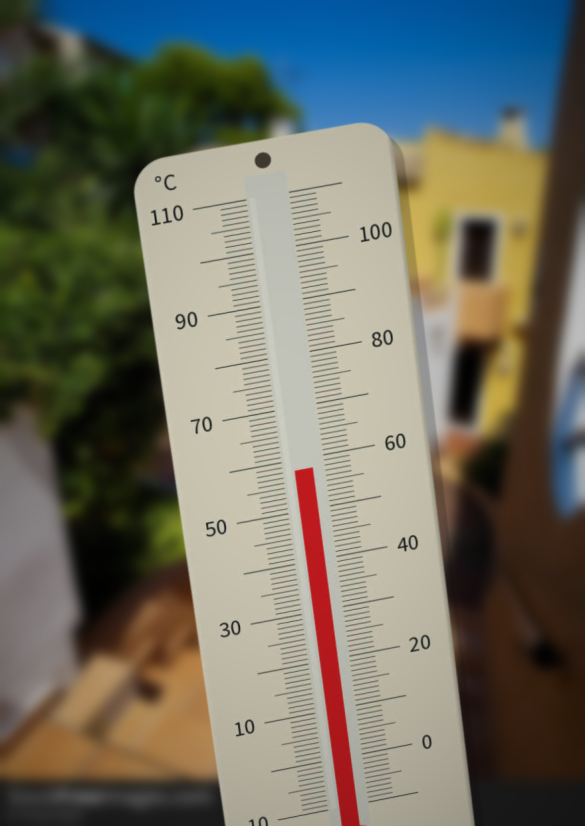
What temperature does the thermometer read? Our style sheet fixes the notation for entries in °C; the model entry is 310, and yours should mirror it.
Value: 58
